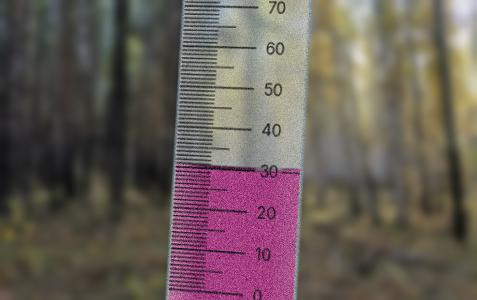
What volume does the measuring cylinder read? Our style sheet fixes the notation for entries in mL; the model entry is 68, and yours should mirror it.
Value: 30
